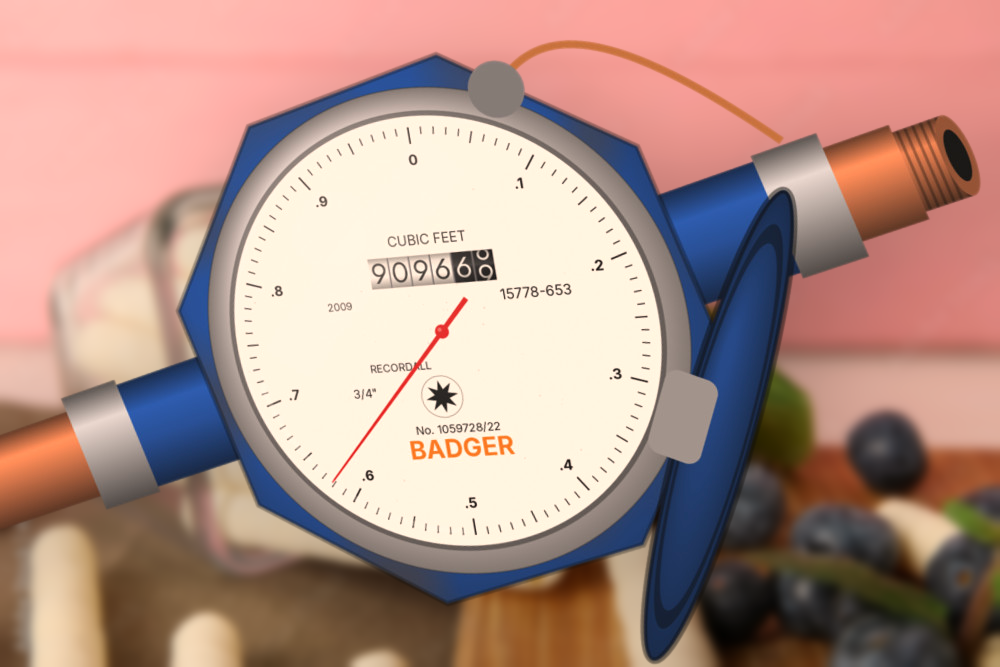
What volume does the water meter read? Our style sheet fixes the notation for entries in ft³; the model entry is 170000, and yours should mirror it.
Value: 909668.62
